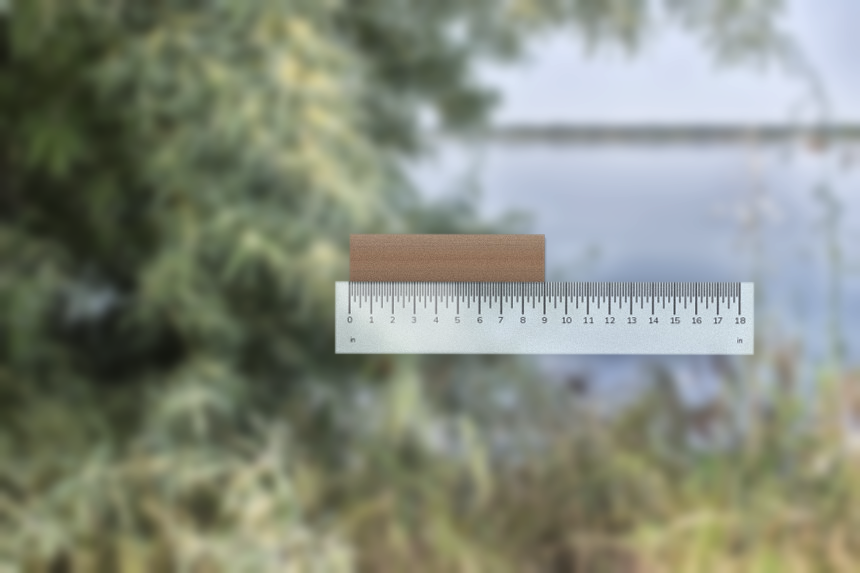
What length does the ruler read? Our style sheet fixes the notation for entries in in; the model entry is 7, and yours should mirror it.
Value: 9
